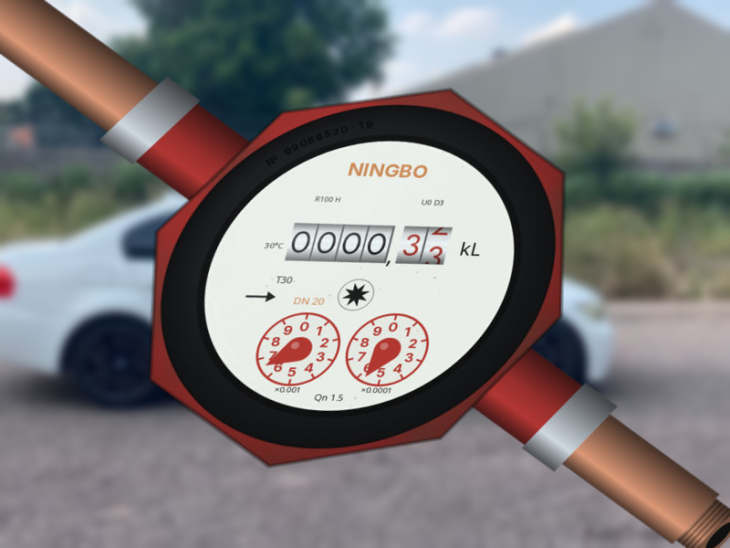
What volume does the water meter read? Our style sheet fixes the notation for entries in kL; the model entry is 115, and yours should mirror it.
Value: 0.3265
